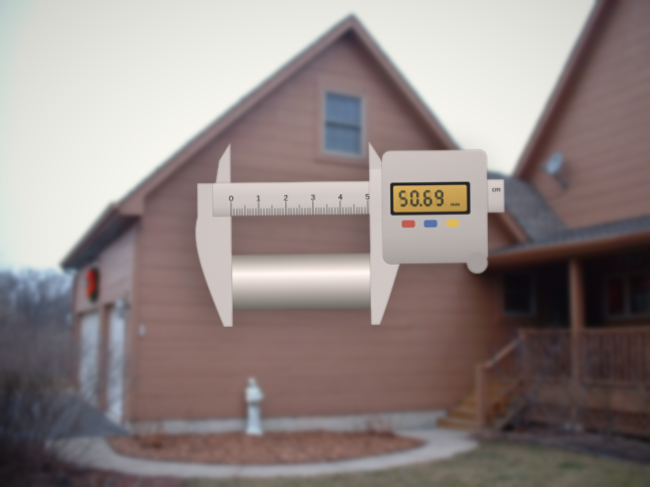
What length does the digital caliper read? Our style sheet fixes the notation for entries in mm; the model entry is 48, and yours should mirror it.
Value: 50.69
